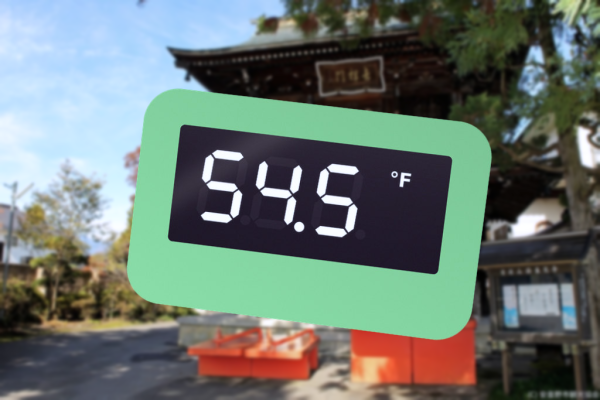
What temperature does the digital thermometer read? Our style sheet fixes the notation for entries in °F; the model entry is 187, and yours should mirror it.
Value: 54.5
